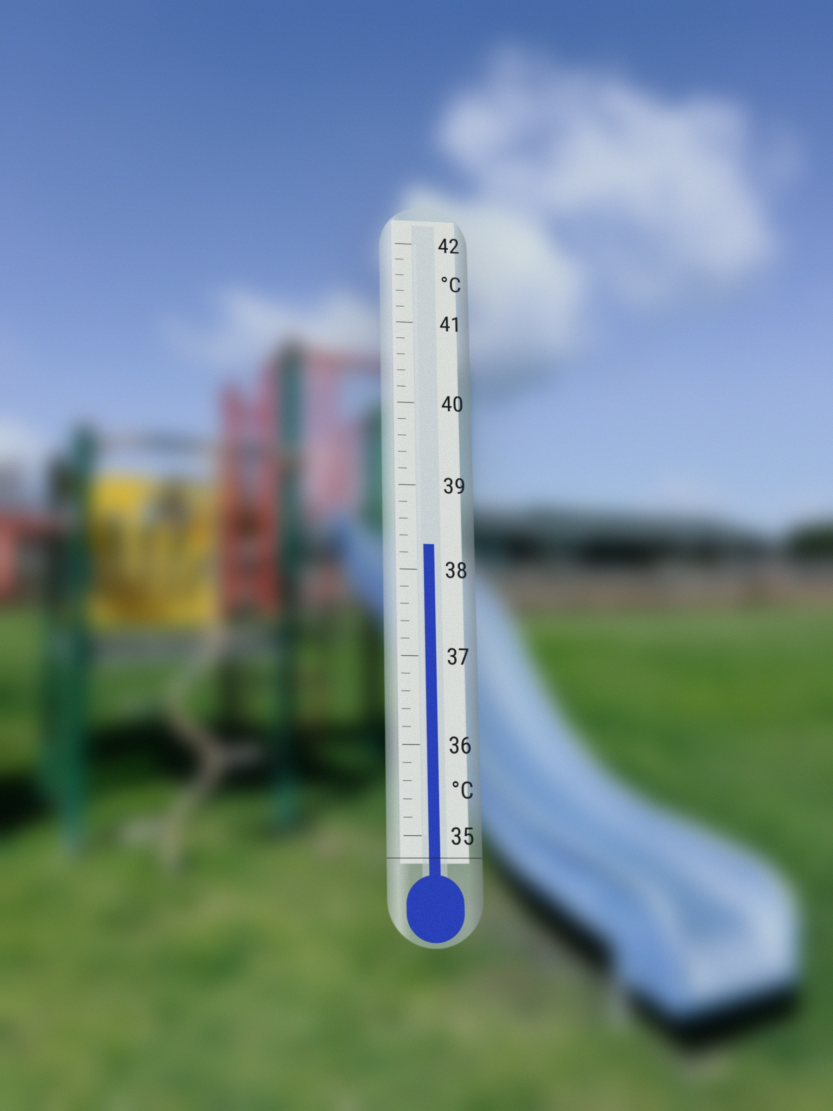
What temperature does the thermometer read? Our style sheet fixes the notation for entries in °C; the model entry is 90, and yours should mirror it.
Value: 38.3
